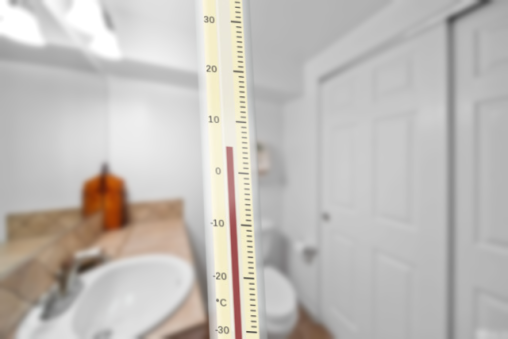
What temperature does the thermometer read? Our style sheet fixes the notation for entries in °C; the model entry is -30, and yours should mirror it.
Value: 5
